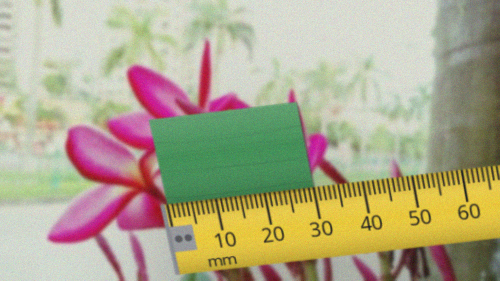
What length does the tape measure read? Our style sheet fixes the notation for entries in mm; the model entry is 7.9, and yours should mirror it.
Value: 30
